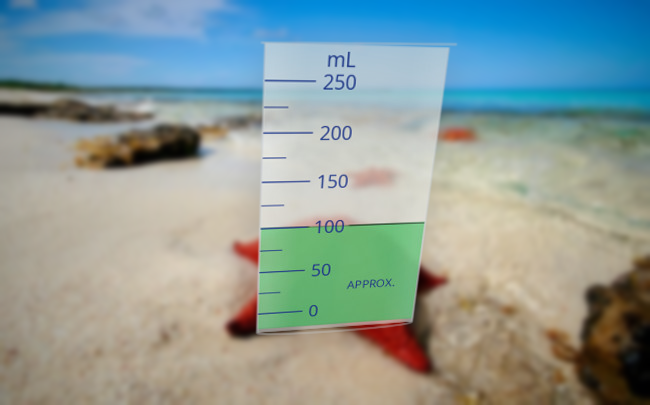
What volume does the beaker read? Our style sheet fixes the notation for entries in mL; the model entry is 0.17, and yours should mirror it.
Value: 100
